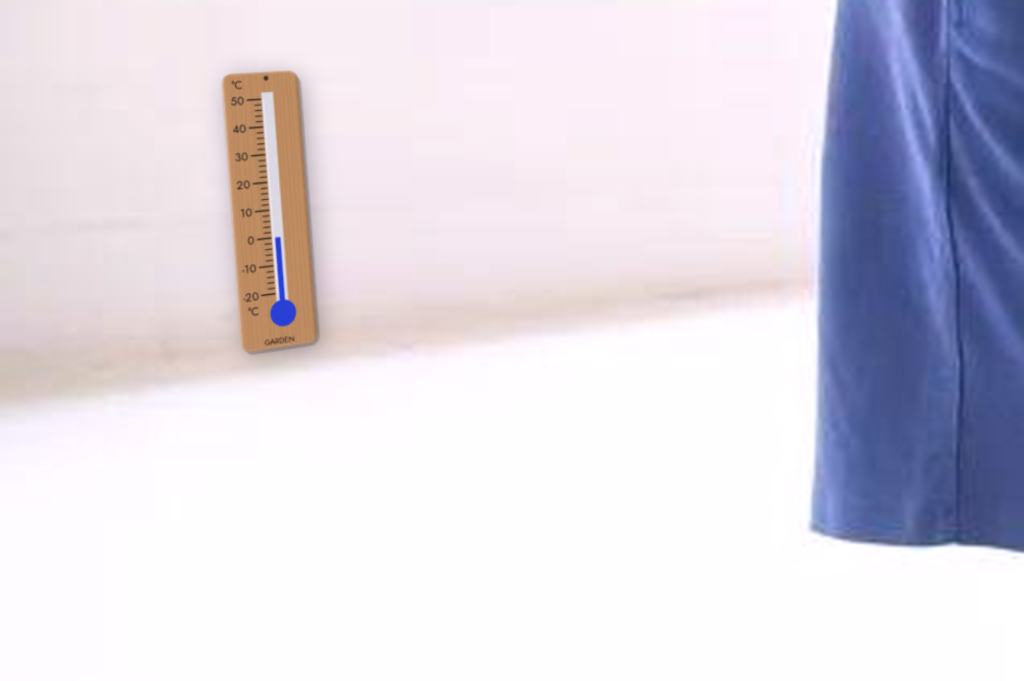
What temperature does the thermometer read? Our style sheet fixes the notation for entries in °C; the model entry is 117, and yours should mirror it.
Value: 0
